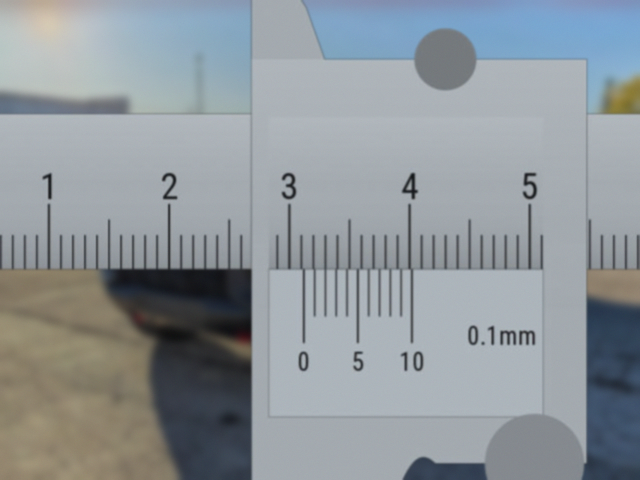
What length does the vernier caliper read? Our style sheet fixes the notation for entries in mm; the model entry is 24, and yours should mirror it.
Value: 31.2
